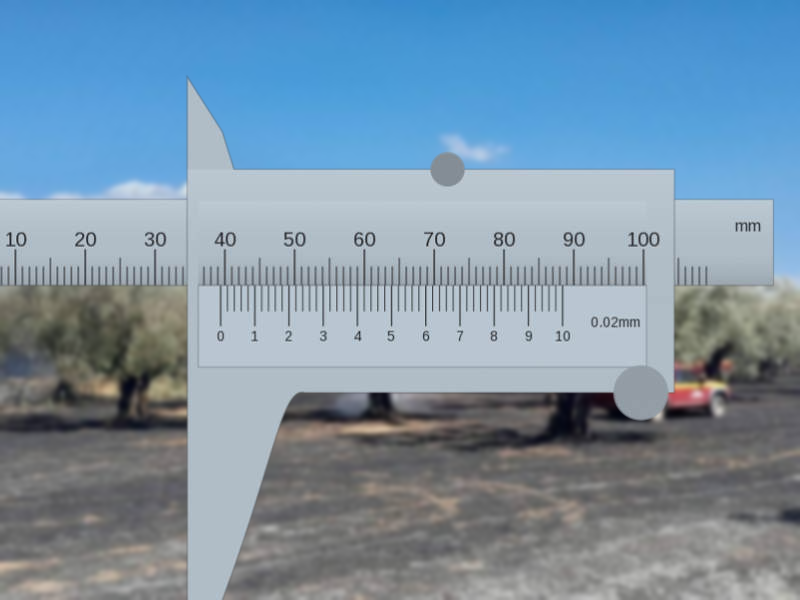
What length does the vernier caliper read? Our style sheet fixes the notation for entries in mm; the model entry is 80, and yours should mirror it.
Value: 39.4
